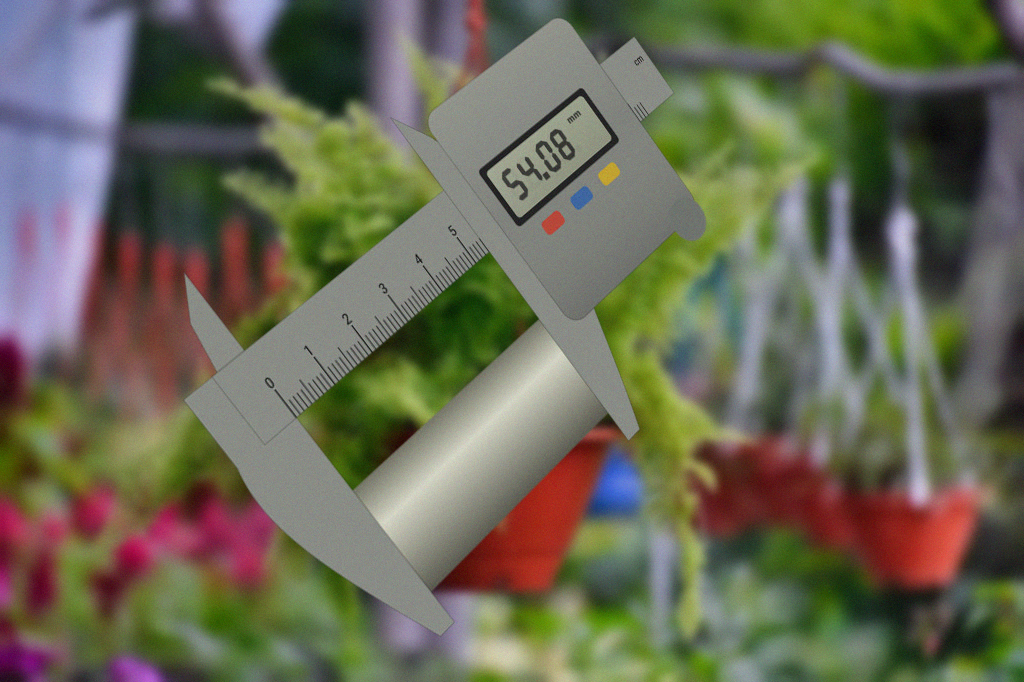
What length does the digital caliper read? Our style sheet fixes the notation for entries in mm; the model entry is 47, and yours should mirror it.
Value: 54.08
